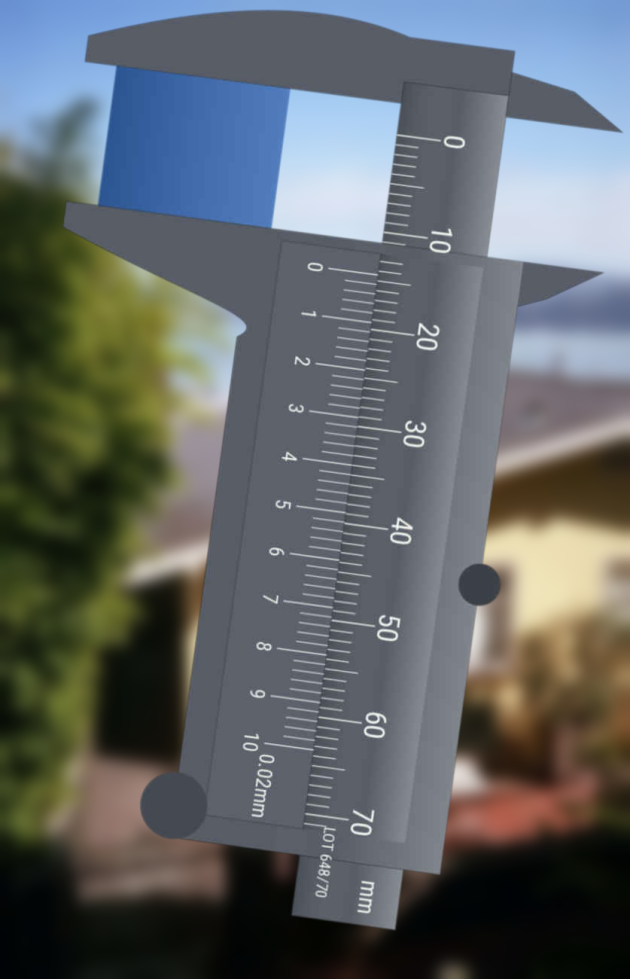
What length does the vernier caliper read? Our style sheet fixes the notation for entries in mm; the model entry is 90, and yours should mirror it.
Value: 14.4
